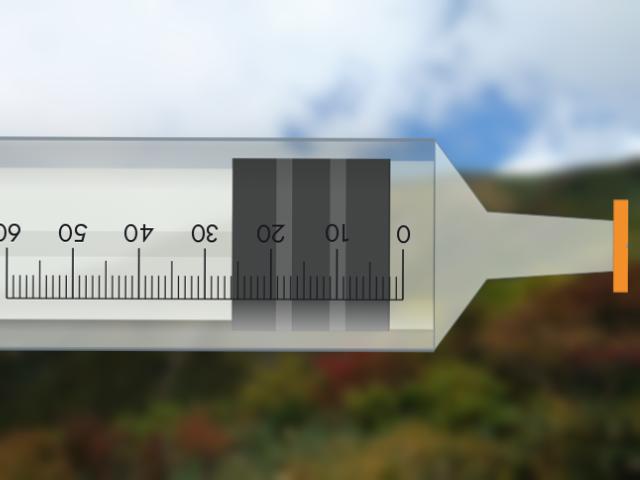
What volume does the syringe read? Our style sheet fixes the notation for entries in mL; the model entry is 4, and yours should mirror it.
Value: 2
